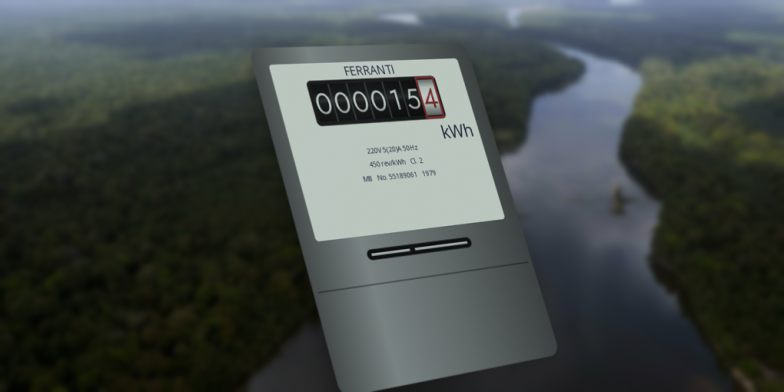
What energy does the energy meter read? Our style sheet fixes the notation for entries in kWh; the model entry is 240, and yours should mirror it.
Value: 15.4
